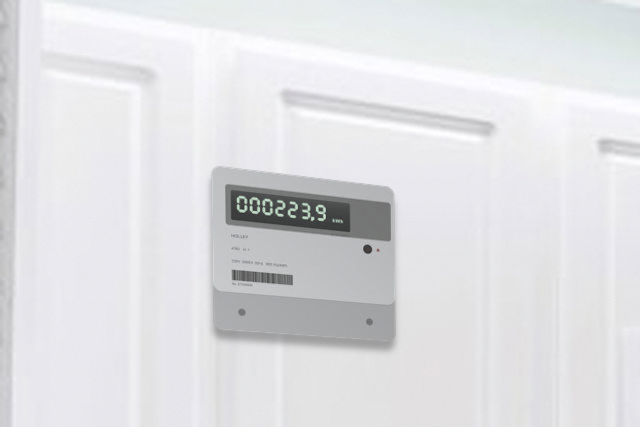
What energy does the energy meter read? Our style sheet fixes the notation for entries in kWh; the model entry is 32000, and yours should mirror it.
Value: 223.9
